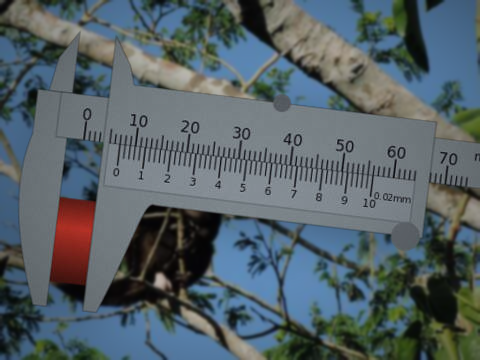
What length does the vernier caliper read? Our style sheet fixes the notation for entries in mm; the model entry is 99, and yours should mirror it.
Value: 7.0
